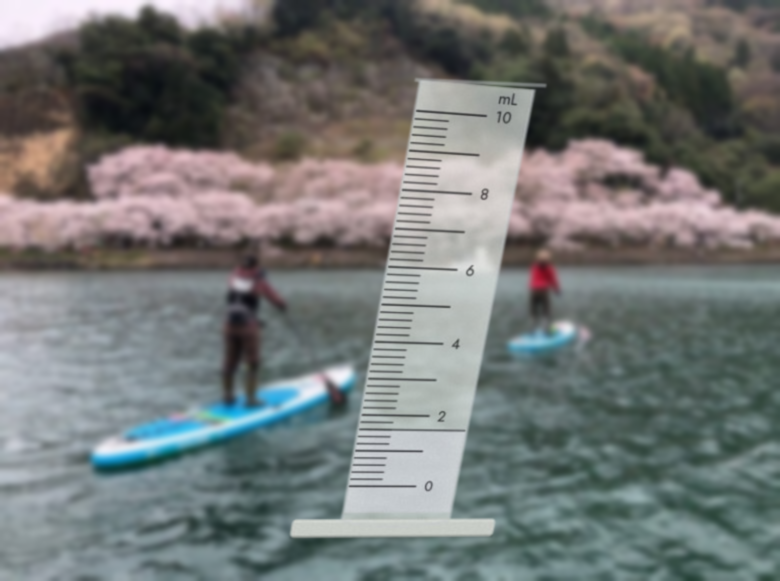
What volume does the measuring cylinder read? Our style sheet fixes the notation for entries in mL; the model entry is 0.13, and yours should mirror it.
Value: 1.6
